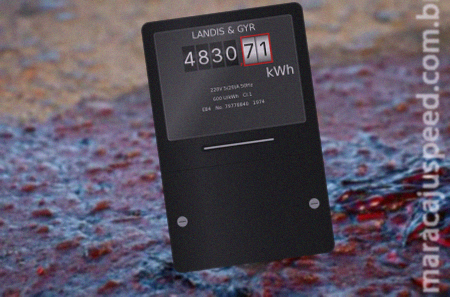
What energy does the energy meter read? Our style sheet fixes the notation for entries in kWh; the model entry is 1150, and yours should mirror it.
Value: 4830.71
